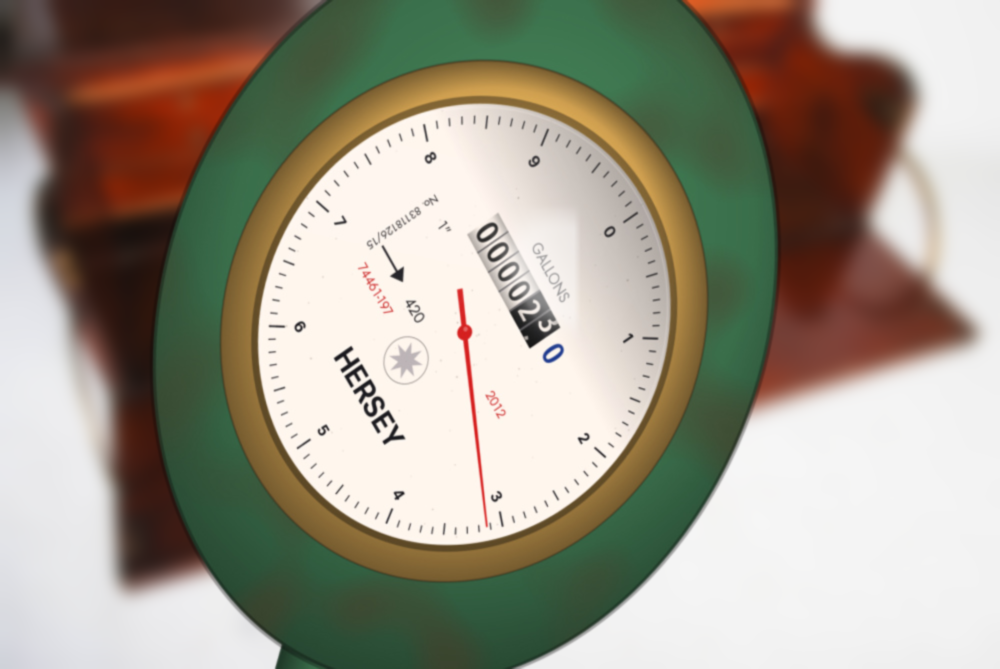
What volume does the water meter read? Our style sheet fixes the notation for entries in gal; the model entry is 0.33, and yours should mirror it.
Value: 233.1
